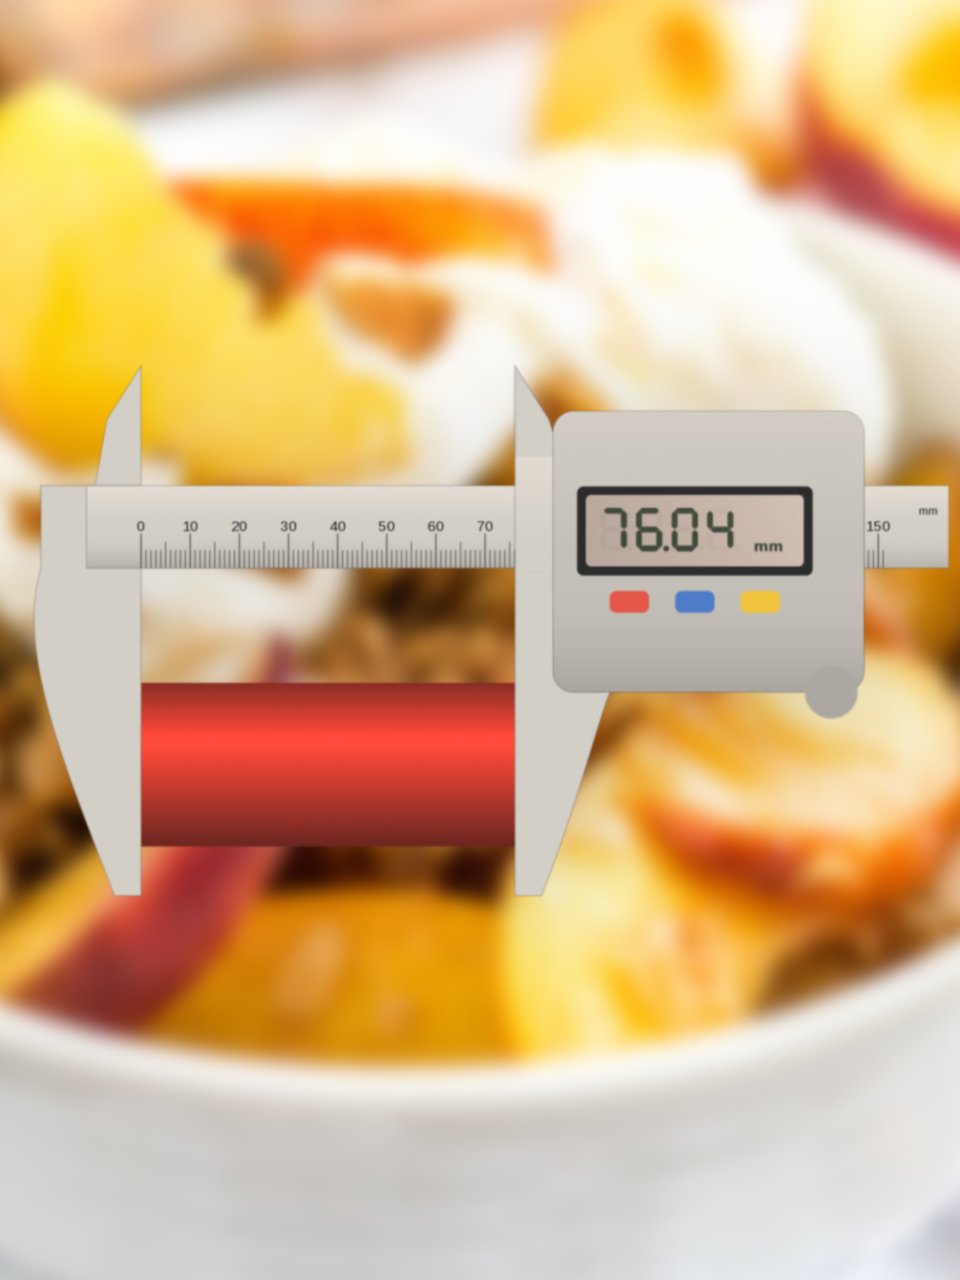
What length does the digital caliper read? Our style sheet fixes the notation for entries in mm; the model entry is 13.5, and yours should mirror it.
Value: 76.04
